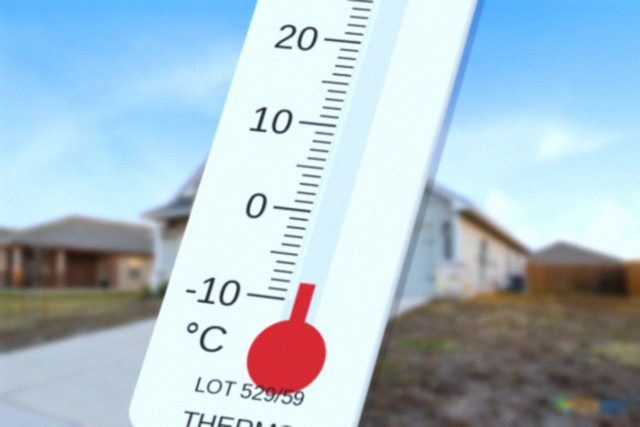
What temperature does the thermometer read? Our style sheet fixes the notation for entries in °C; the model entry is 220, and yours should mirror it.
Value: -8
